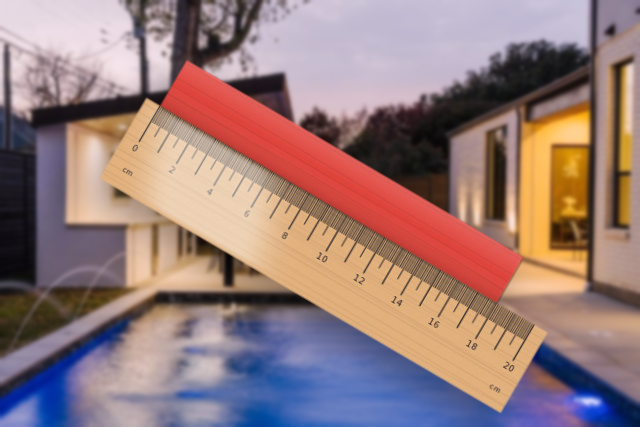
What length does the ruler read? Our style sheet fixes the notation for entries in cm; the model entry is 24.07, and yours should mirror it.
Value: 18
